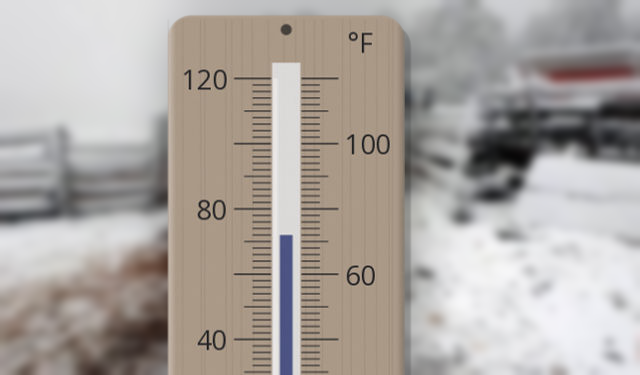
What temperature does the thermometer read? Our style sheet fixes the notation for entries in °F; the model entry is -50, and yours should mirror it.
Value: 72
